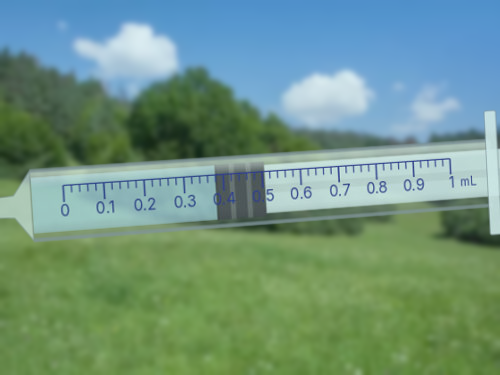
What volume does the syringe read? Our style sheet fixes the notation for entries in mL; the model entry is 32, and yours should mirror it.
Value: 0.38
